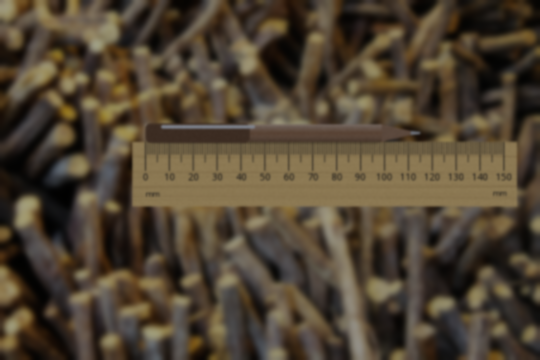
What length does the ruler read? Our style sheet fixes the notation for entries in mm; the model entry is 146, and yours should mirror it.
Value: 115
